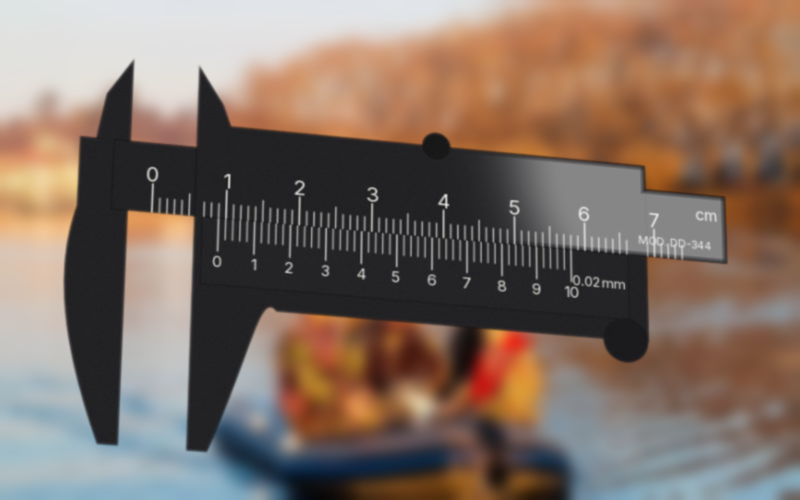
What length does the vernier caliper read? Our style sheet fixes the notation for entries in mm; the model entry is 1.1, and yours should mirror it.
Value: 9.0
